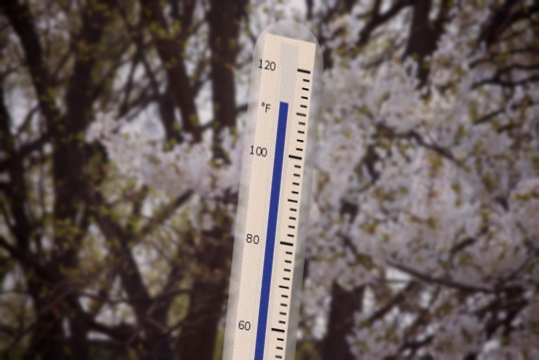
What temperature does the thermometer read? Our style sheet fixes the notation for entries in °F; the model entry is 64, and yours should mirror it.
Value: 112
